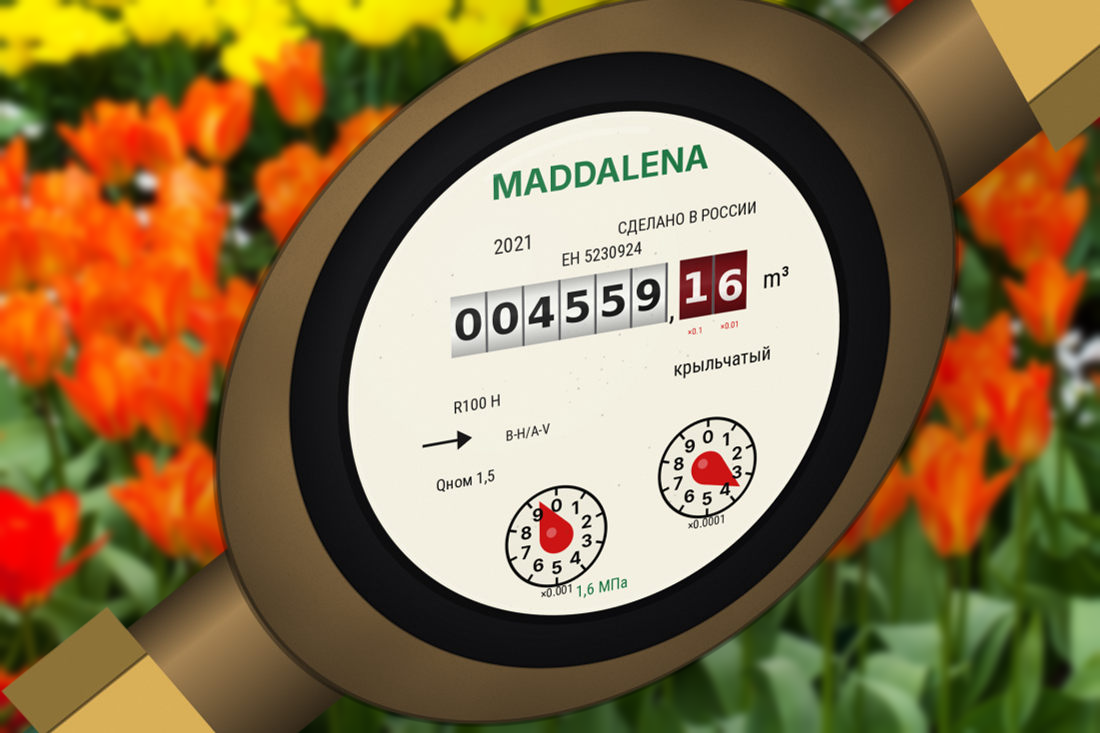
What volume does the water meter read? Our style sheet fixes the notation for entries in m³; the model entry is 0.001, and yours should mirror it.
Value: 4559.1593
